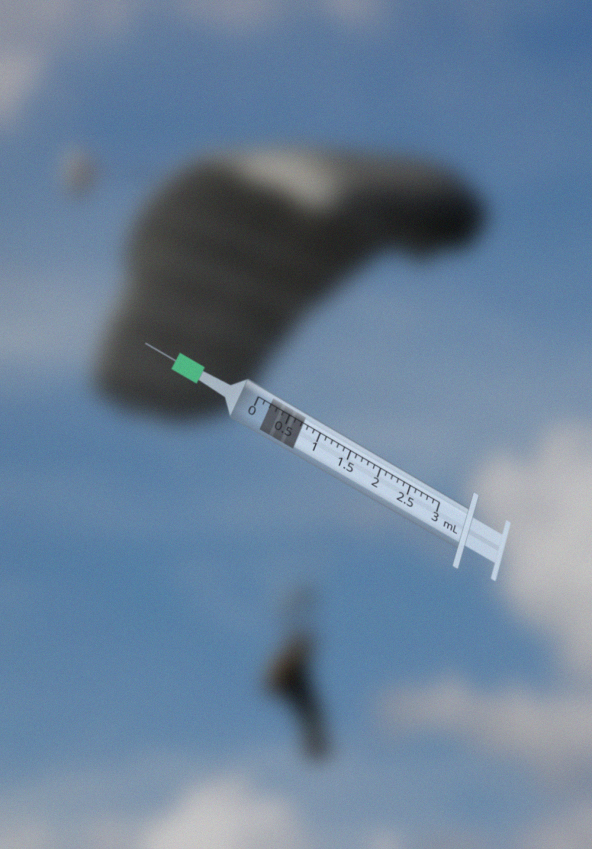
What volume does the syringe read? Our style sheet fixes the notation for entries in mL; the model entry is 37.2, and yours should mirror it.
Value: 0.2
